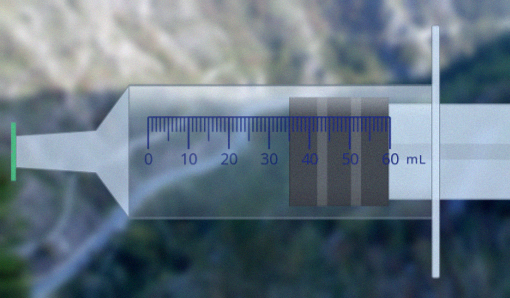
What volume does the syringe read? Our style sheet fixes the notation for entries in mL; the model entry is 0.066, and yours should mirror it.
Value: 35
